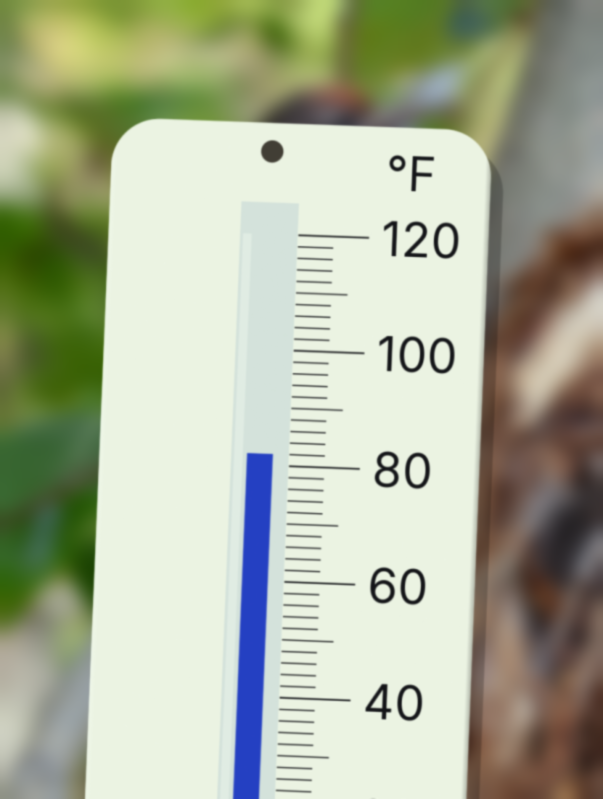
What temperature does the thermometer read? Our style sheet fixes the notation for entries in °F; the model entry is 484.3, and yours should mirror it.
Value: 82
